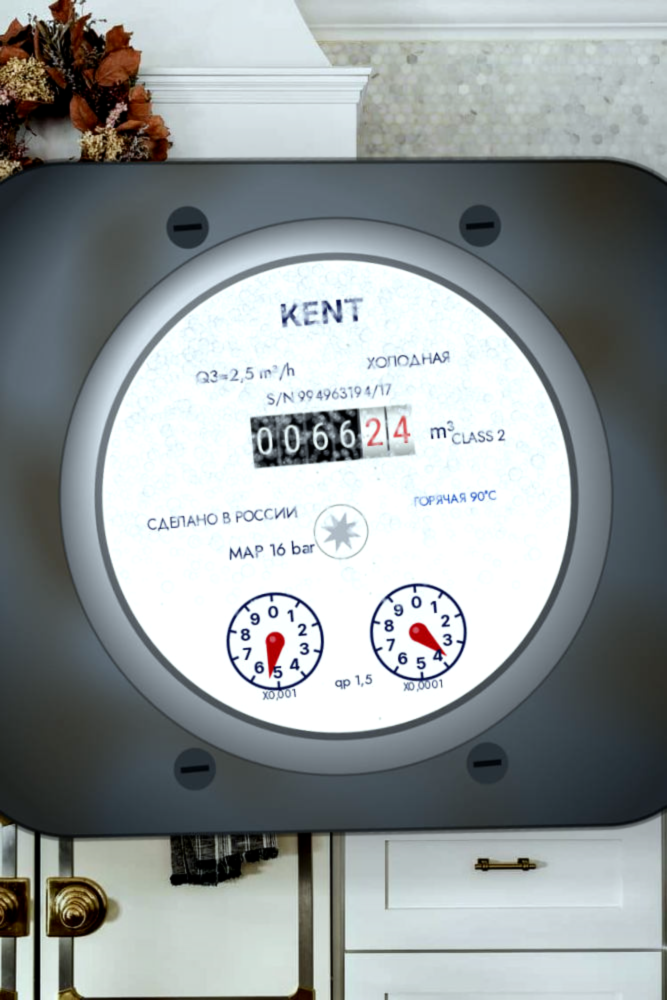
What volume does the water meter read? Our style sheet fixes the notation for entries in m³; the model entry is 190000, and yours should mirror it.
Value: 66.2453
